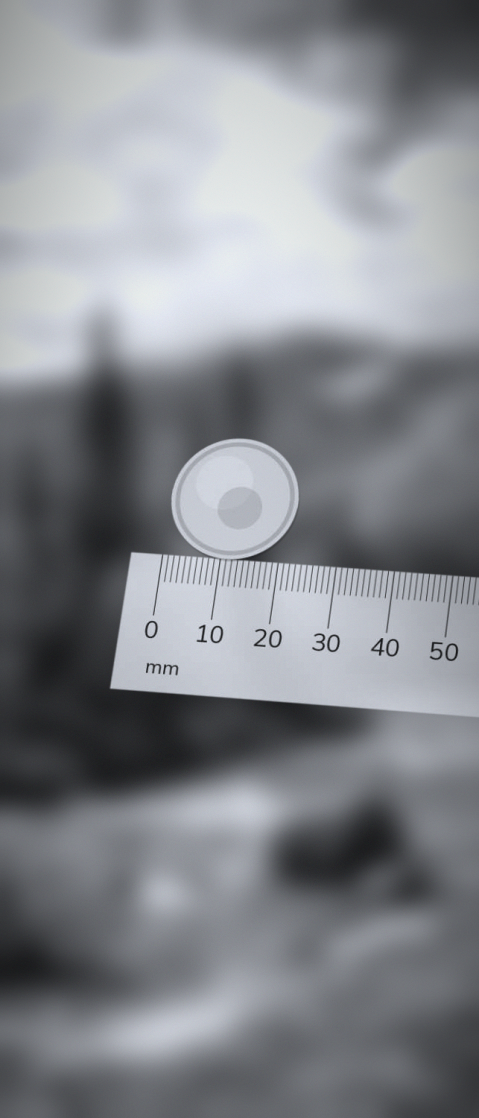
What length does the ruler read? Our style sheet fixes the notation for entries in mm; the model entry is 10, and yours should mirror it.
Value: 22
